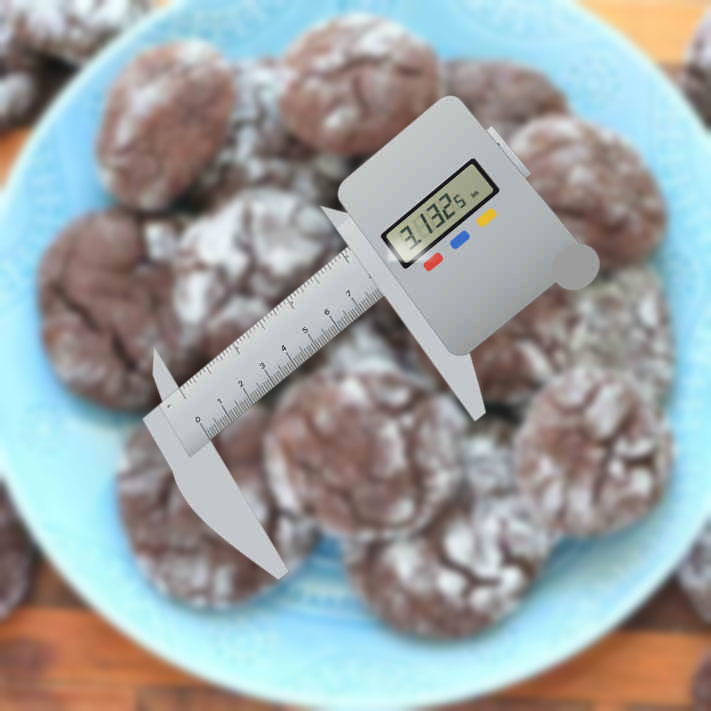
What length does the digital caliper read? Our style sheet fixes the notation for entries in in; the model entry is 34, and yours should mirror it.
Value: 3.1325
